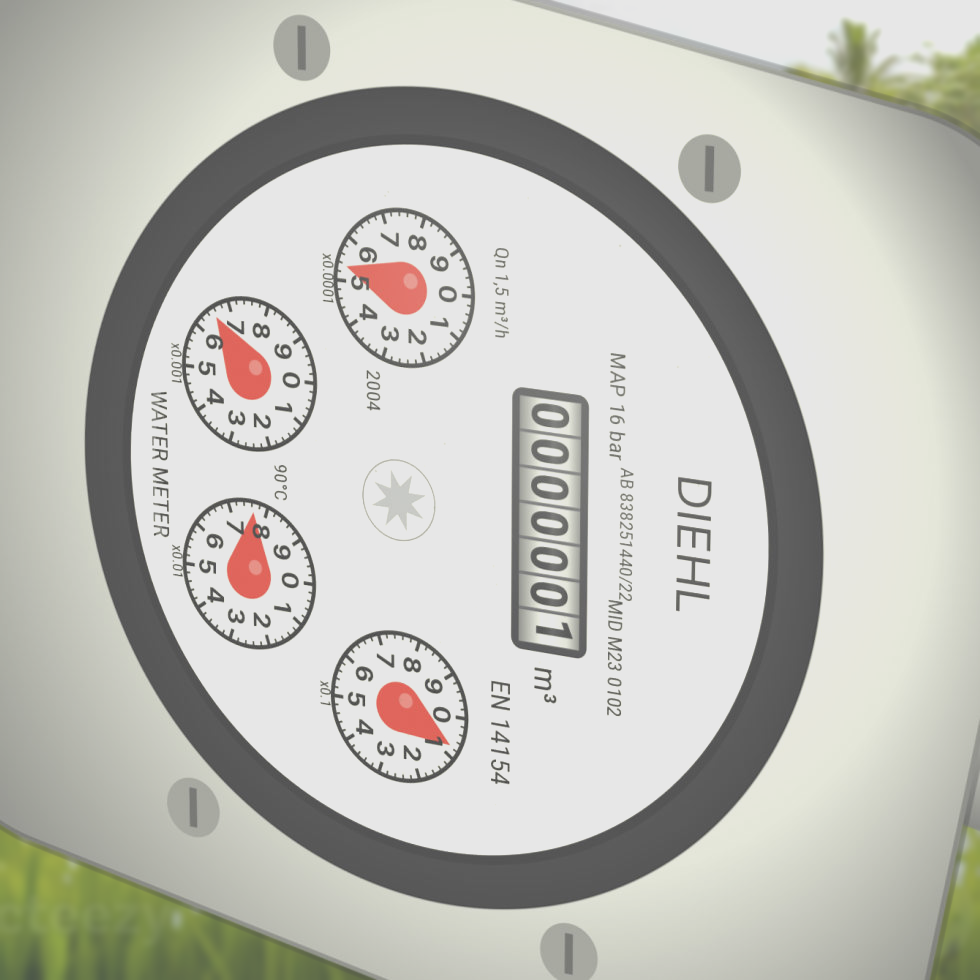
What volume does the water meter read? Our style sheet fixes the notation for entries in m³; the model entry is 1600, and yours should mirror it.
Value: 1.0765
